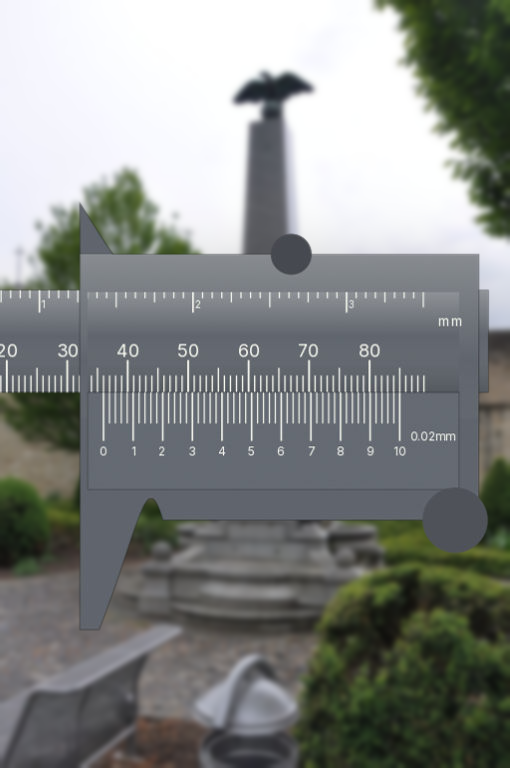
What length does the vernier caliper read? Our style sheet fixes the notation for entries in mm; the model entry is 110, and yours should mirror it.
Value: 36.0
